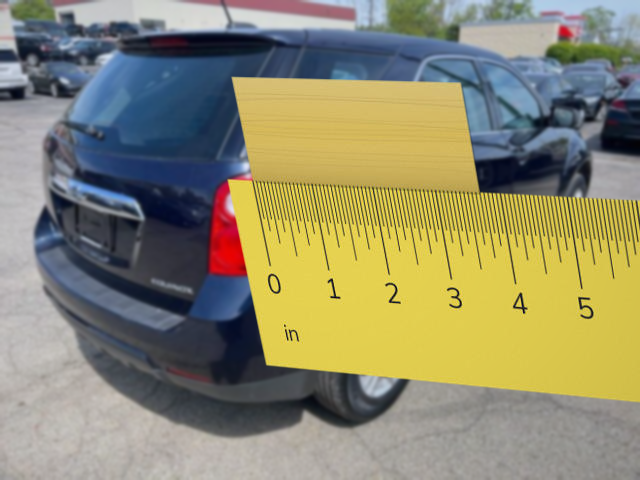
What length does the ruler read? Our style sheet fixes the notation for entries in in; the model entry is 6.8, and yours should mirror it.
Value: 3.6875
